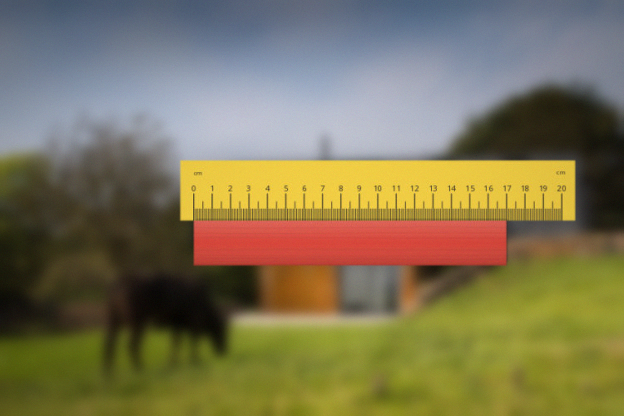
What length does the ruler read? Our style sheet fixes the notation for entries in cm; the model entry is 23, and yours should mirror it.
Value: 17
